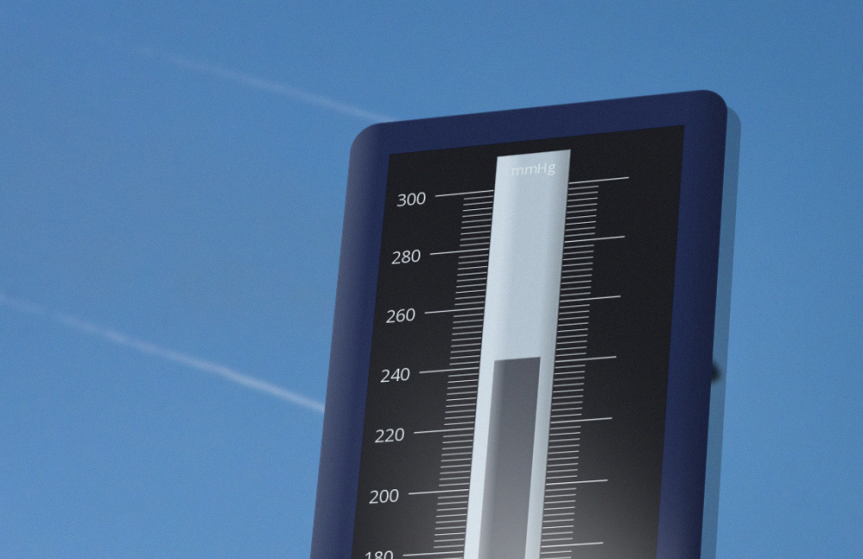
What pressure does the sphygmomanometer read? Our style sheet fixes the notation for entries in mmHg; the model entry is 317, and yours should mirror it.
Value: 242
